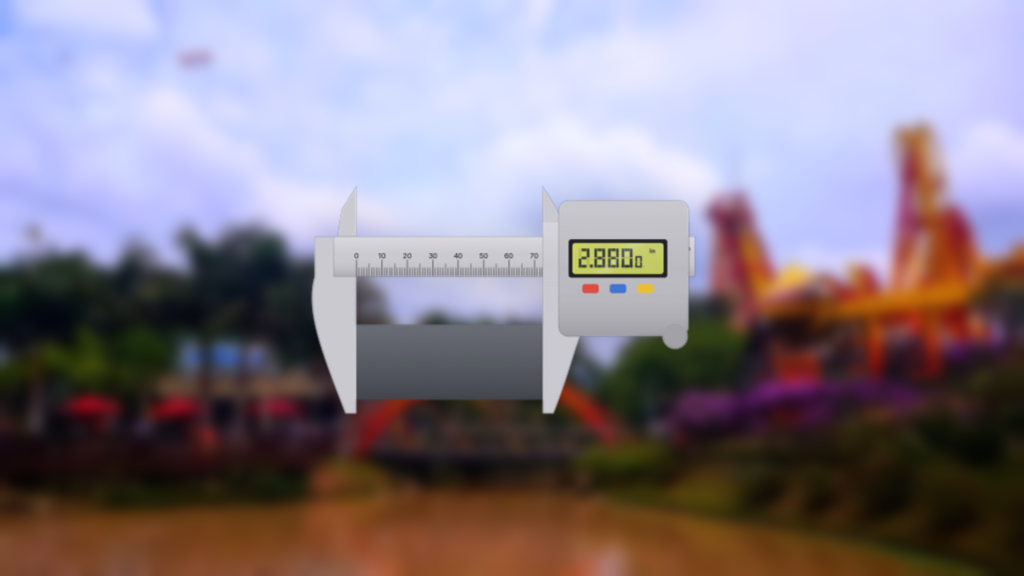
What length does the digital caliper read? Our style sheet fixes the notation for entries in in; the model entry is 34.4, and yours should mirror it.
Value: 2.8800
